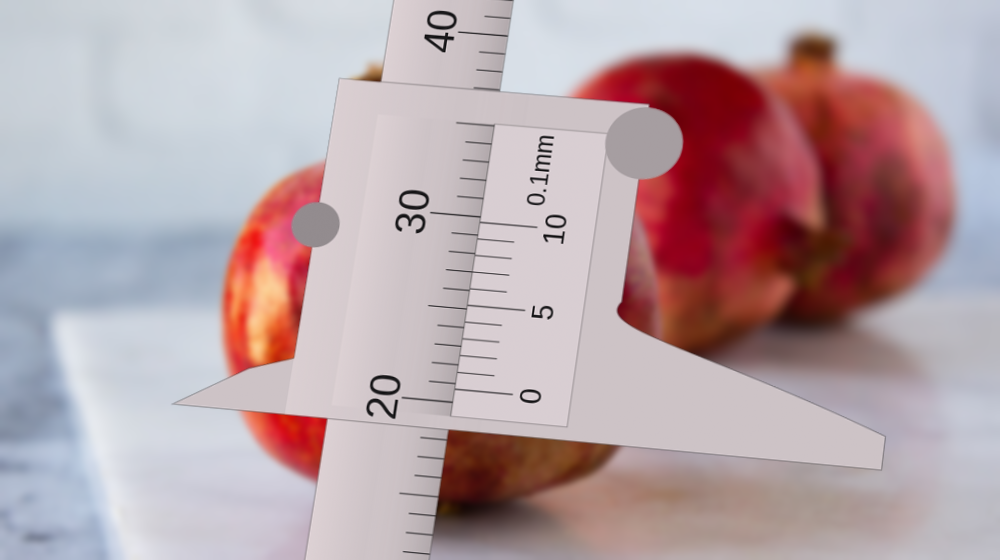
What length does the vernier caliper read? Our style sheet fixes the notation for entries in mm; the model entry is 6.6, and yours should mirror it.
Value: 20.7
